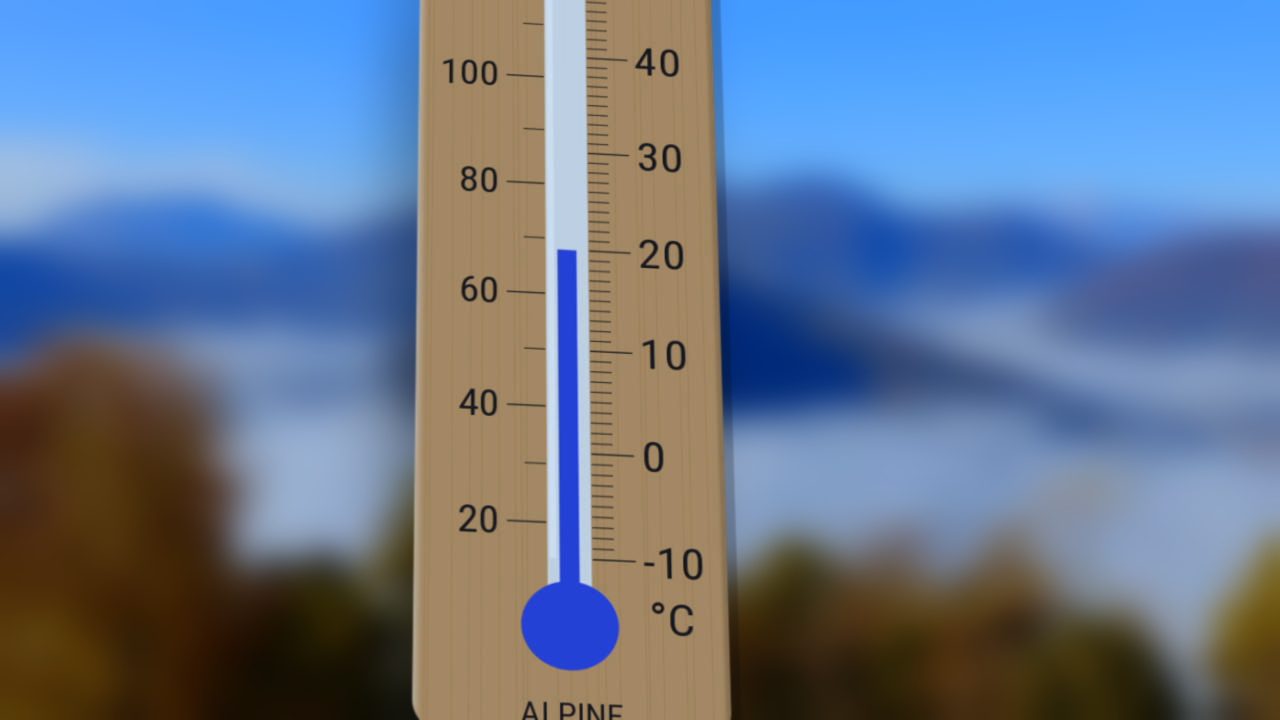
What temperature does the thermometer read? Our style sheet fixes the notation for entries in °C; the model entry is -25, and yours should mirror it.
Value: 20
